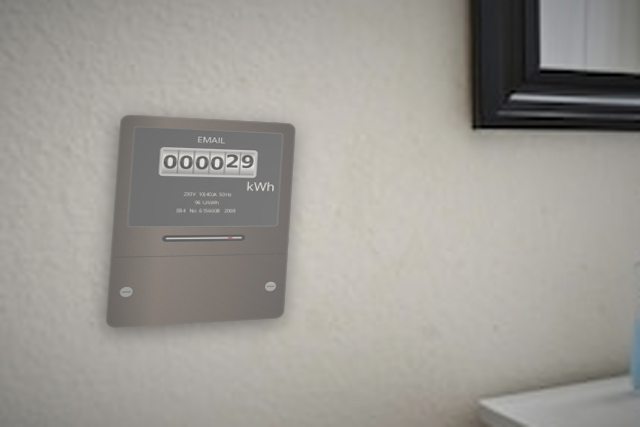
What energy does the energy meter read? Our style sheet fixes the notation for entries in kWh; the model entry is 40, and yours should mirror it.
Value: 29
